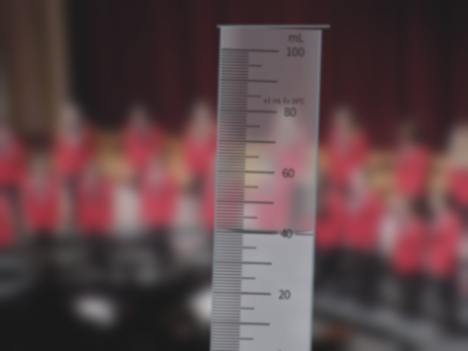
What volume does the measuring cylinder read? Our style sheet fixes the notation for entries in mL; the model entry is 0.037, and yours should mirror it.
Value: 40
